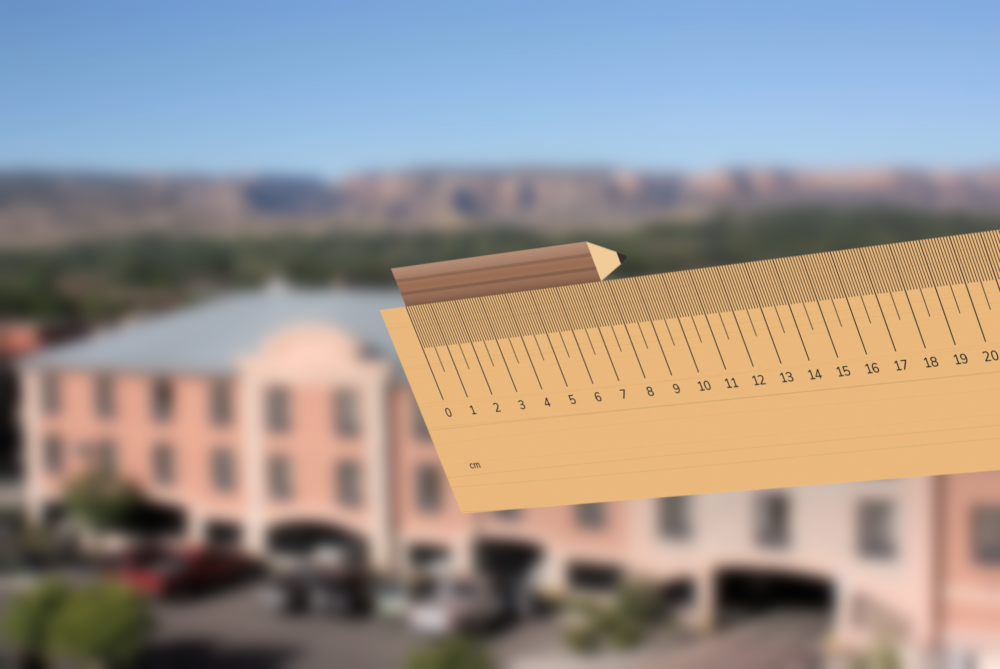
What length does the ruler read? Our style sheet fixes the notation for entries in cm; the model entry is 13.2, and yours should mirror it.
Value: 9
